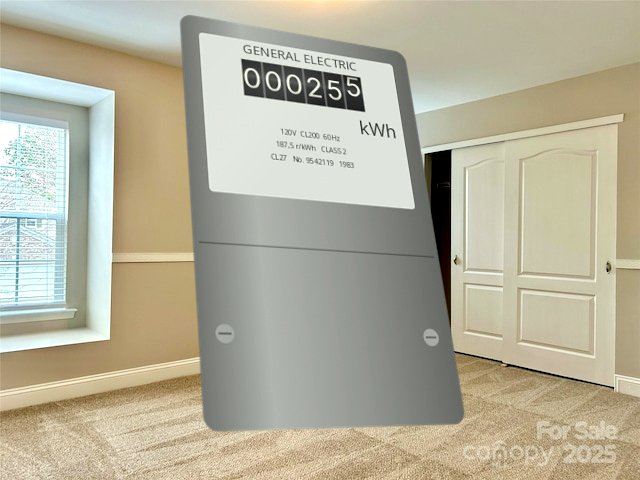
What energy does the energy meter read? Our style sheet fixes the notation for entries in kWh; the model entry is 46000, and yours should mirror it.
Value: 255
